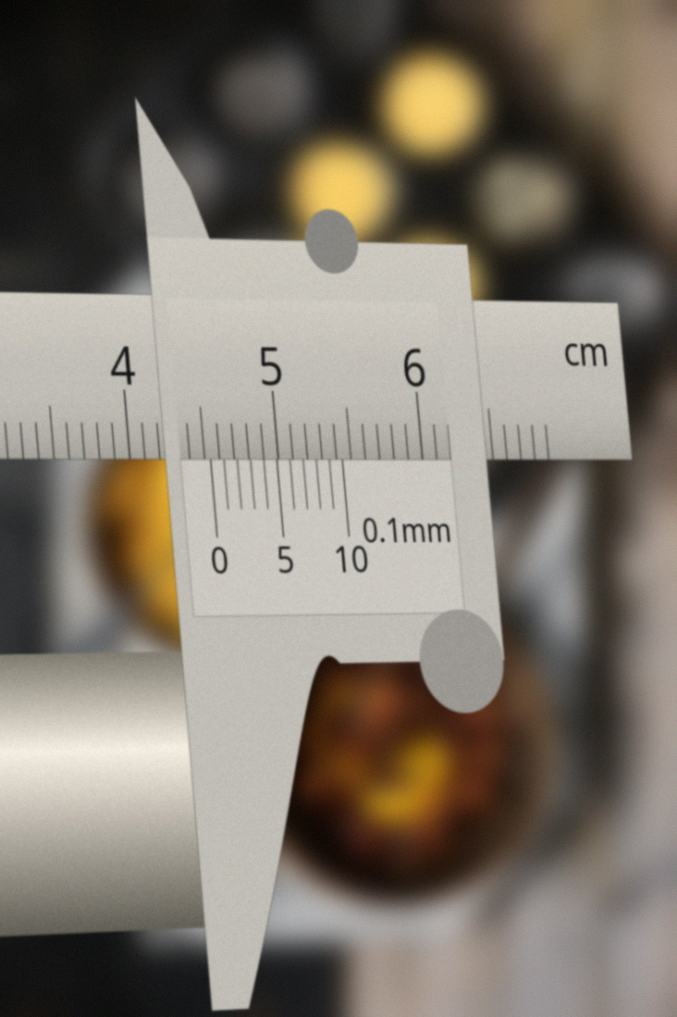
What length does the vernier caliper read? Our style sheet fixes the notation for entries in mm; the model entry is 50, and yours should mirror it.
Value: 45.4
